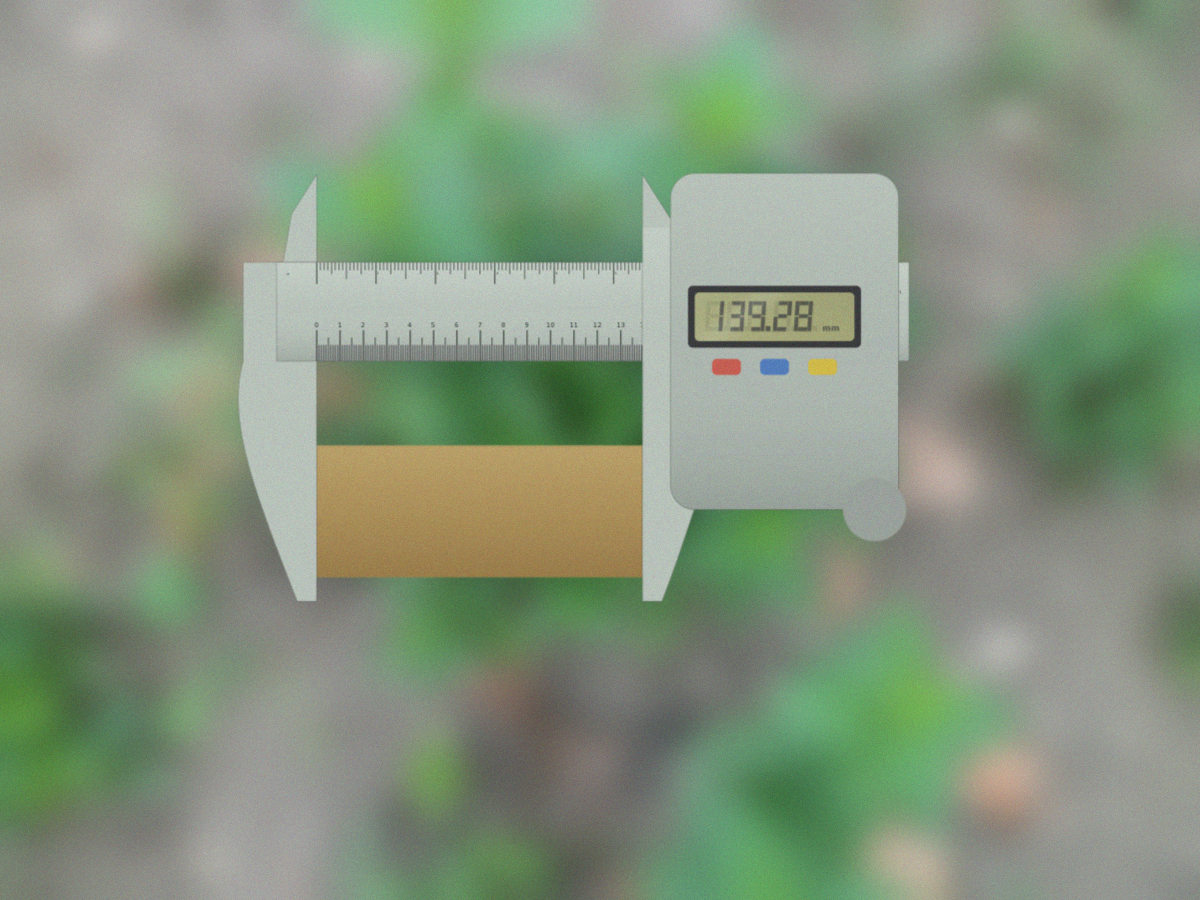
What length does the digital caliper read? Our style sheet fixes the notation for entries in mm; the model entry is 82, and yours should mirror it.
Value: 139.28
